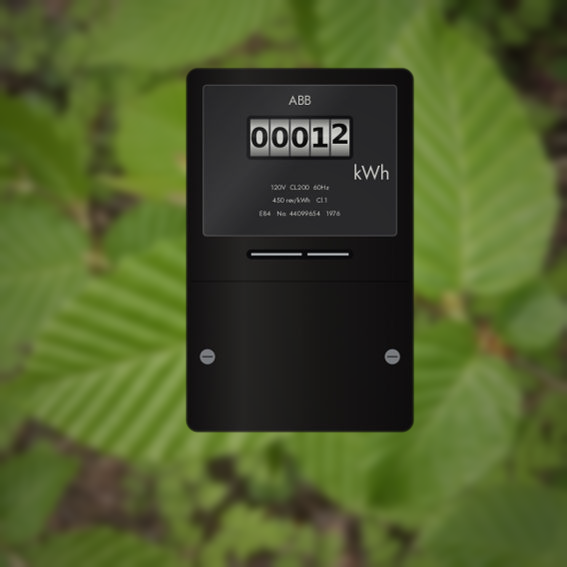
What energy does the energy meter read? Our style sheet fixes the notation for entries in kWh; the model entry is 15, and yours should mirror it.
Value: 12
